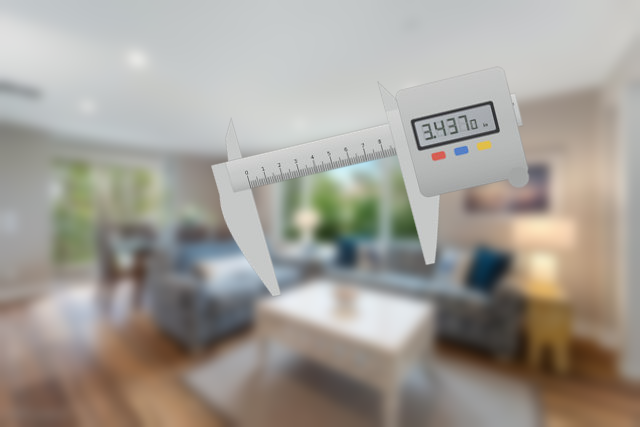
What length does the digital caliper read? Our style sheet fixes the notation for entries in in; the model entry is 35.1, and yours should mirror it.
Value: 3.4370
